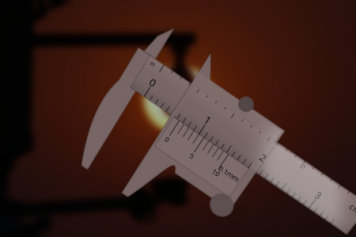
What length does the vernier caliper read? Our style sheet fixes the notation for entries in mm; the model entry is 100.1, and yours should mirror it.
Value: 6.4
